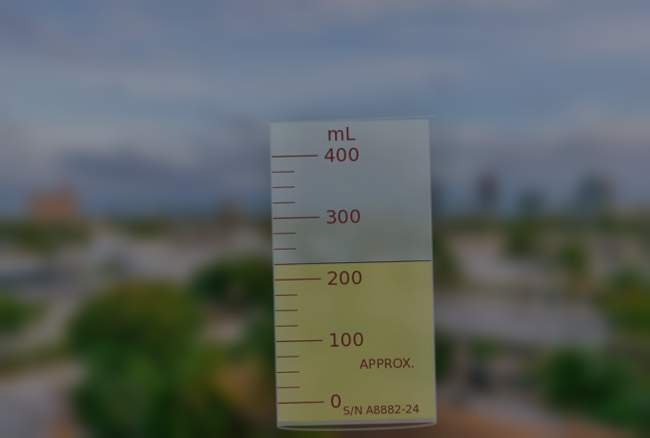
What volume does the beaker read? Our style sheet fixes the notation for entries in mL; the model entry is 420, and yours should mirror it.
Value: 225
